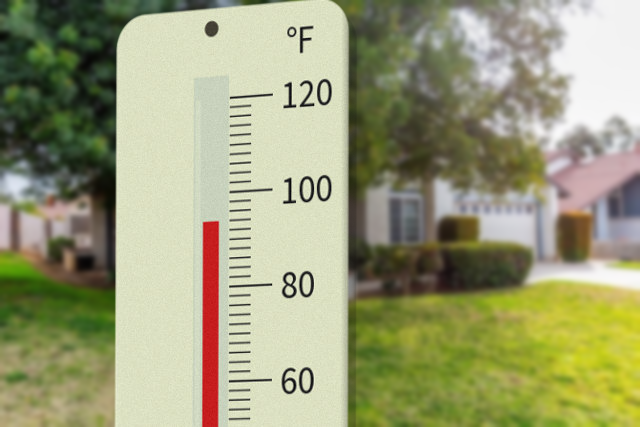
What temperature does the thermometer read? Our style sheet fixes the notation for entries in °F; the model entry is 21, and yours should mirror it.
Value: 94
